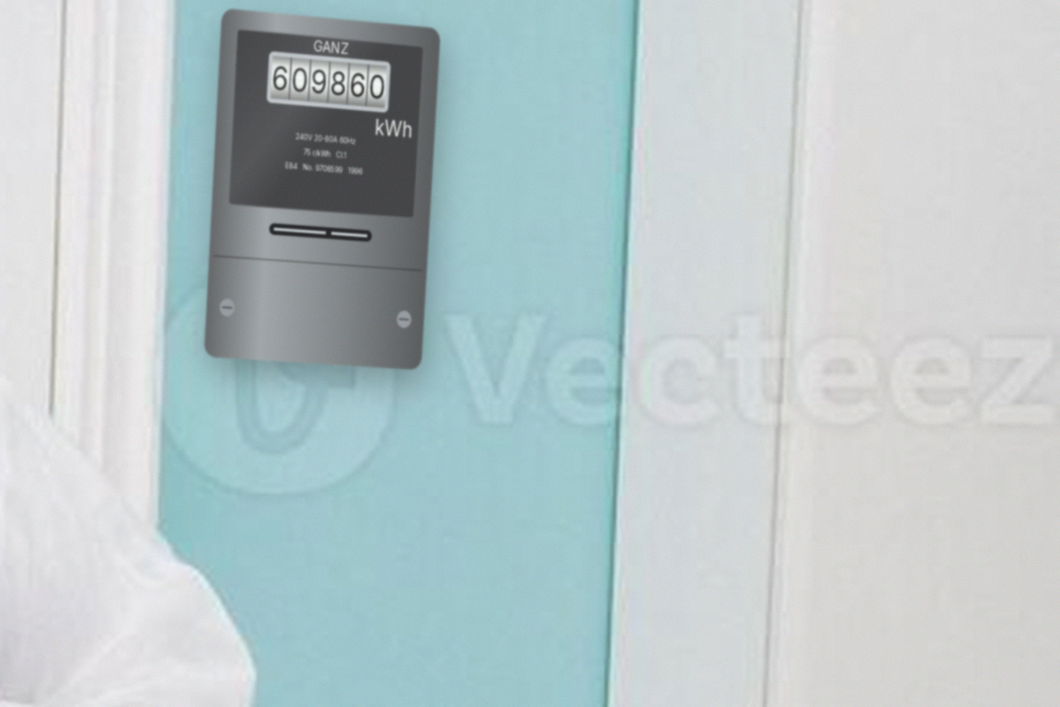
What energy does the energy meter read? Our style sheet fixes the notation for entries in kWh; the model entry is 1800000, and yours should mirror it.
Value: 609860
